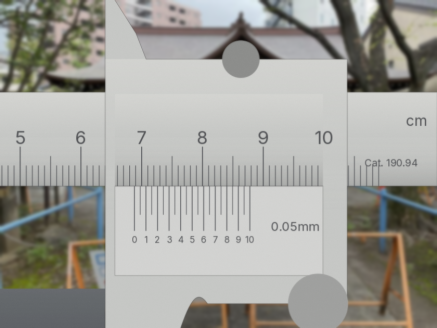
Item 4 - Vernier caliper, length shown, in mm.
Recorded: 68.8 mm
